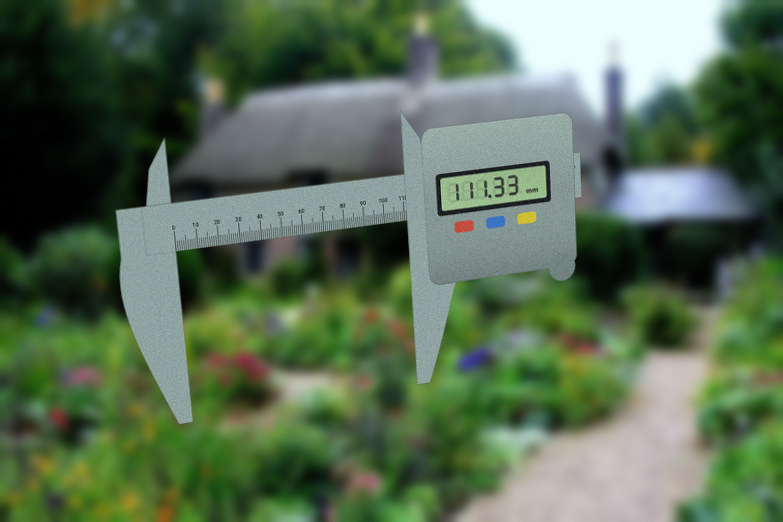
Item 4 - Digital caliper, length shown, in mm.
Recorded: 111.33 mm
